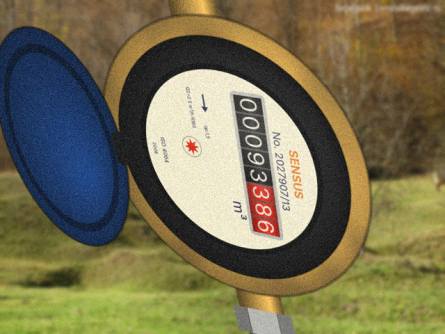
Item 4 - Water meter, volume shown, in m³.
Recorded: 93.386 m³
